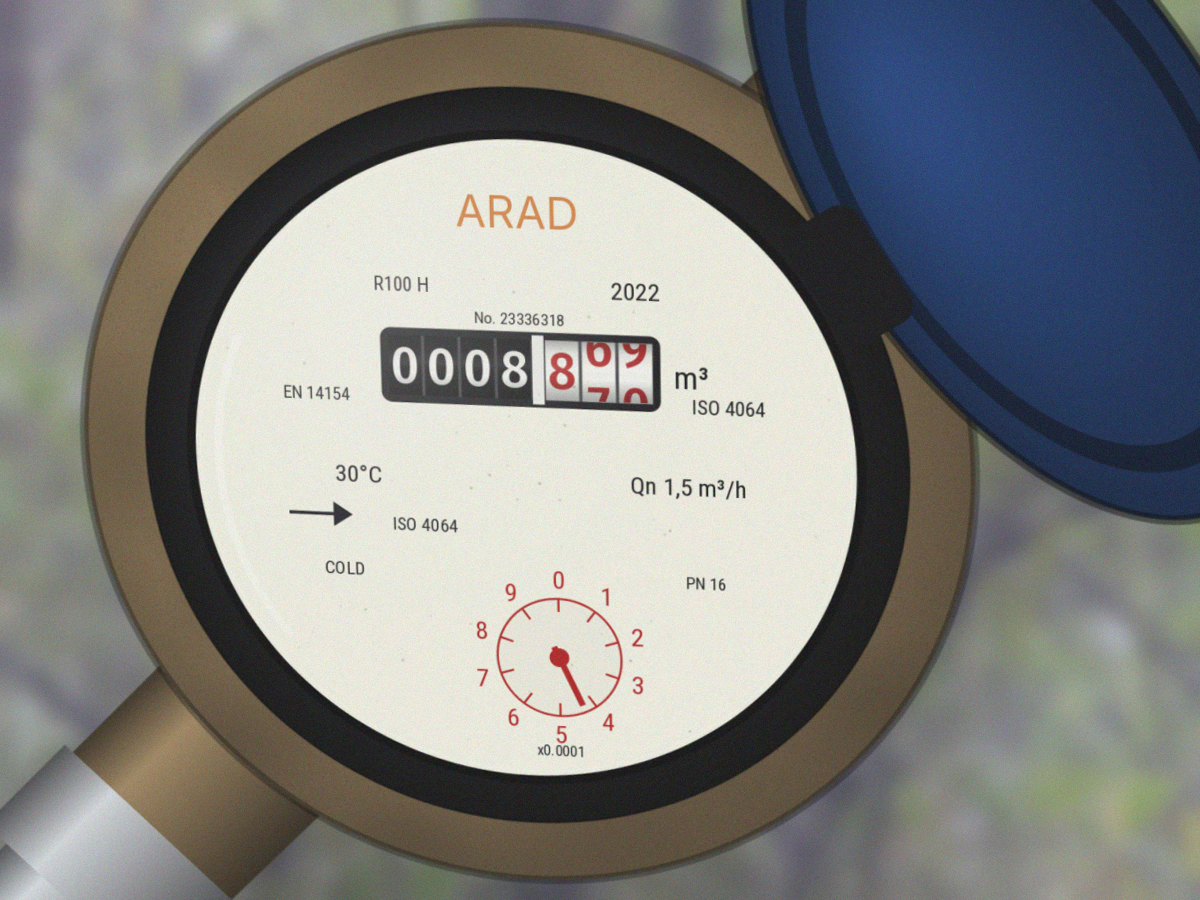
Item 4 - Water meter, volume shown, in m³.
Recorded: 8.8694 m³
